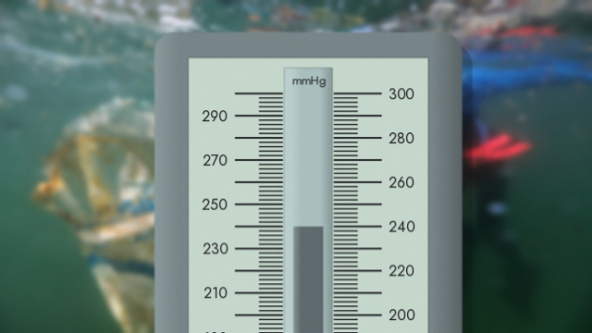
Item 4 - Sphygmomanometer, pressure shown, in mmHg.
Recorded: 240 mmHg
